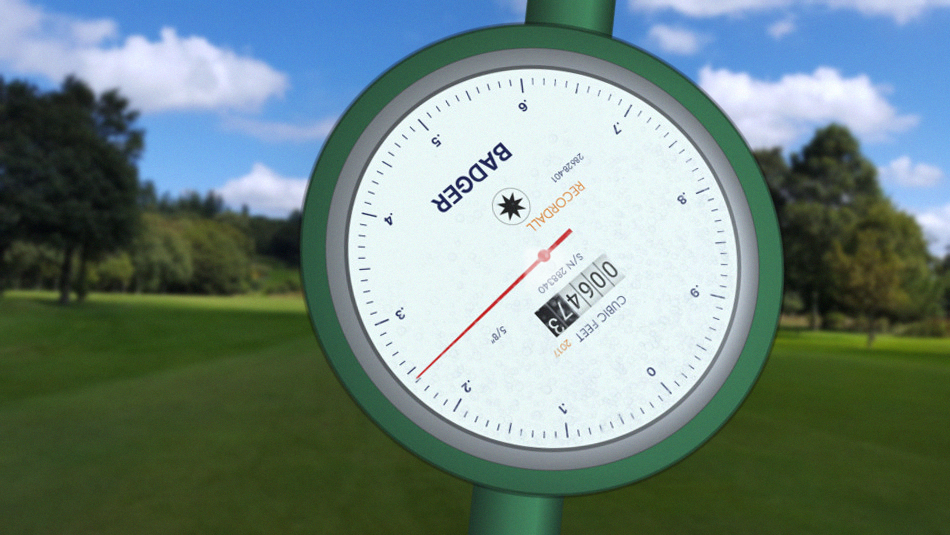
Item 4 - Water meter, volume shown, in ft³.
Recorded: 6473.24 ft³
